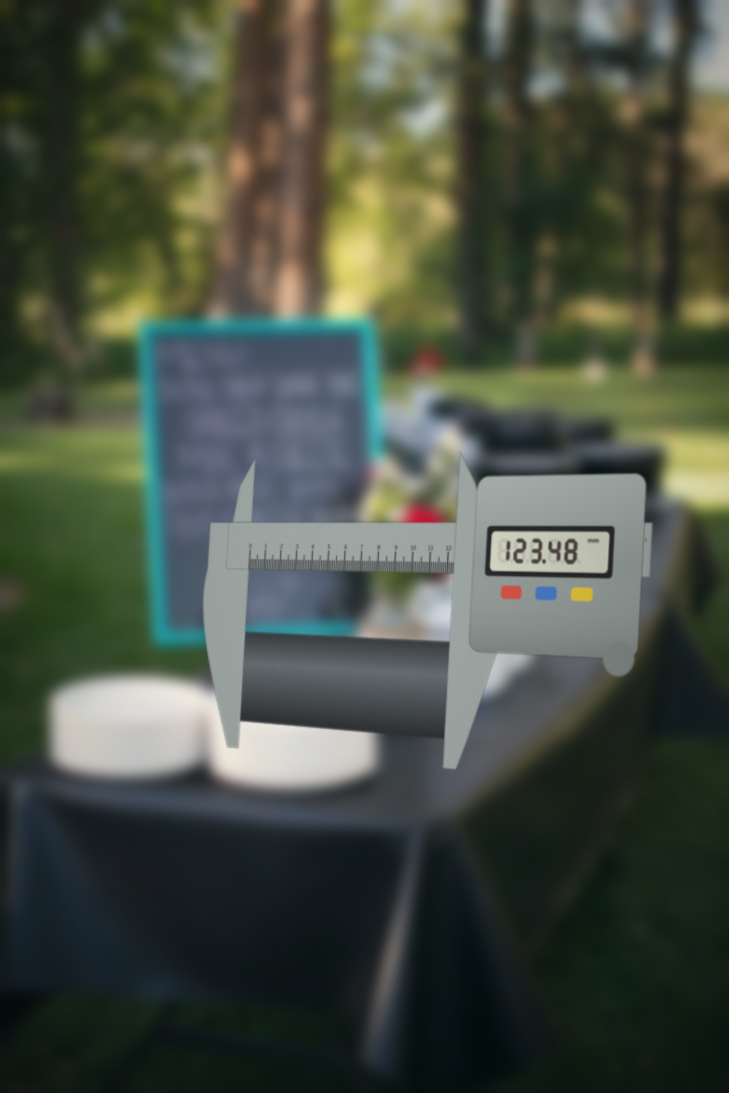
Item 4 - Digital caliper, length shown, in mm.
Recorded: 123.48 mm
